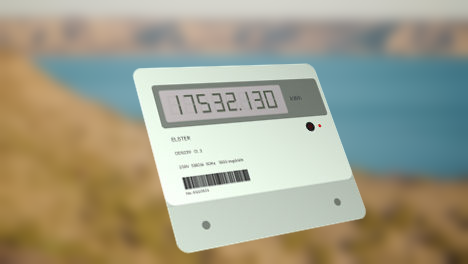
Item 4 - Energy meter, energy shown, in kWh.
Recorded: 17532.130 kWh
